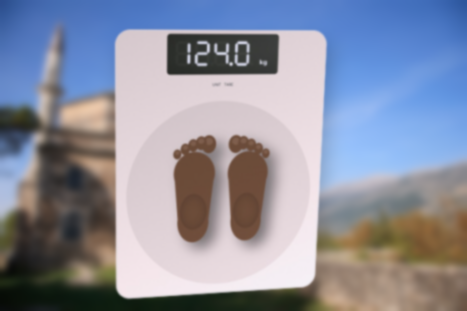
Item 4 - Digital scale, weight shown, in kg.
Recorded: 124.0 kg
